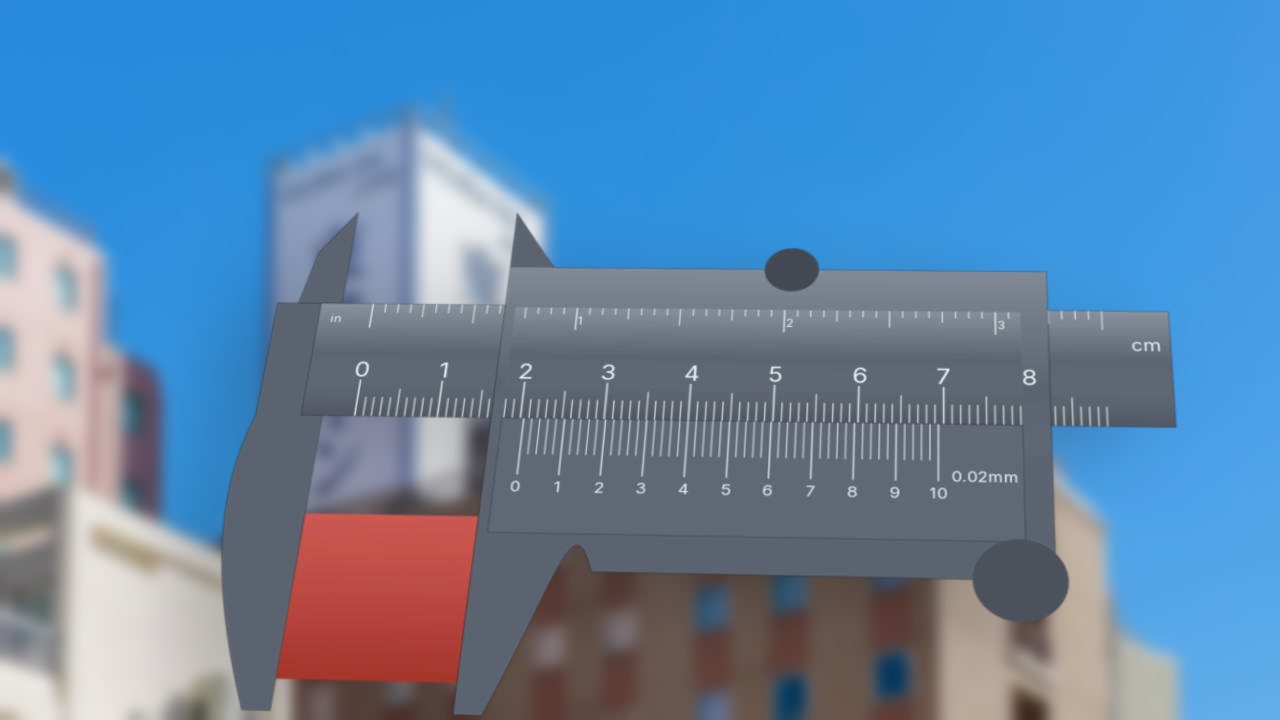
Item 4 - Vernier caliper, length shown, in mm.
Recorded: 20.4 mm
